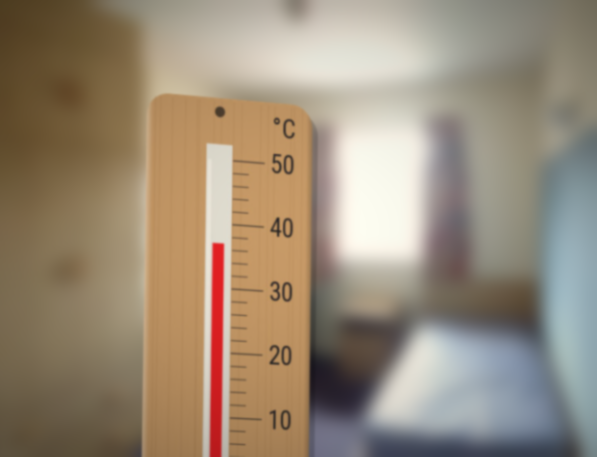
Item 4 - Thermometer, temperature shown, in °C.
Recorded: 37 °C
